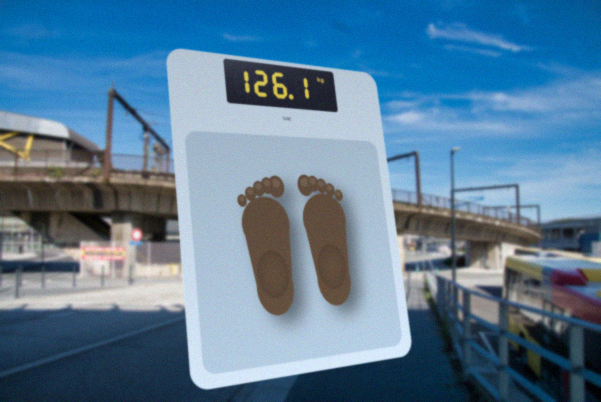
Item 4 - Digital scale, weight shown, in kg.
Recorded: 126.1 kg
